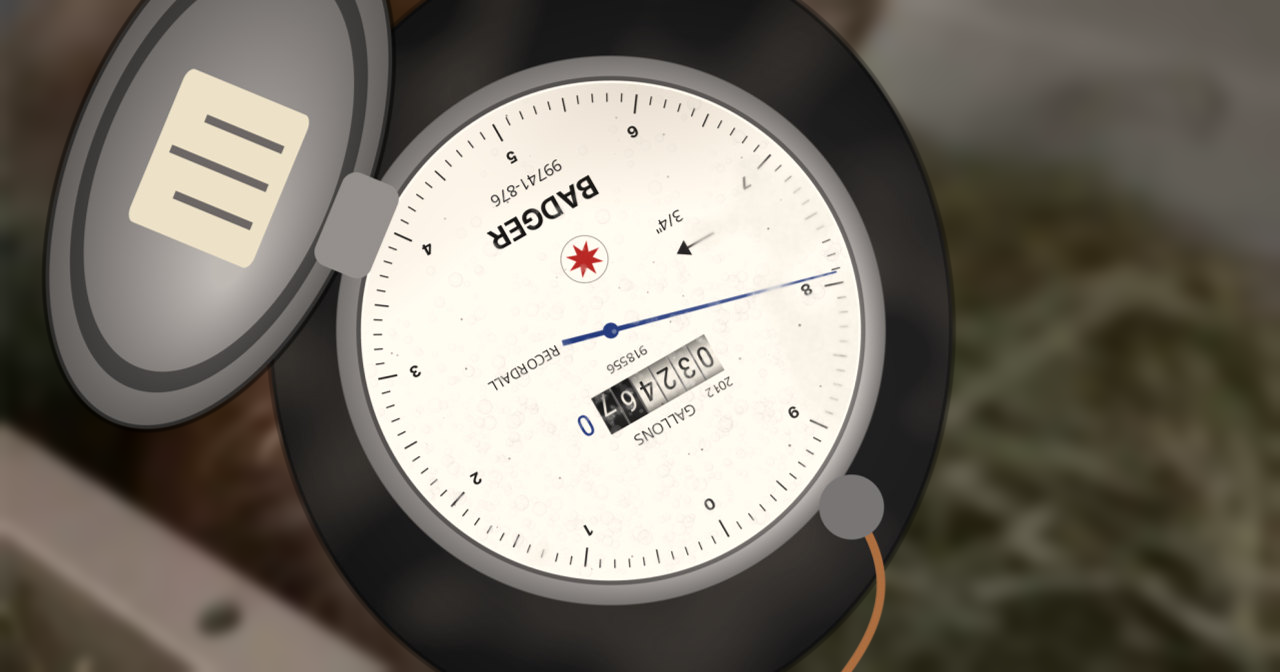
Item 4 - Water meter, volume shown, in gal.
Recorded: 324667.9 gal
